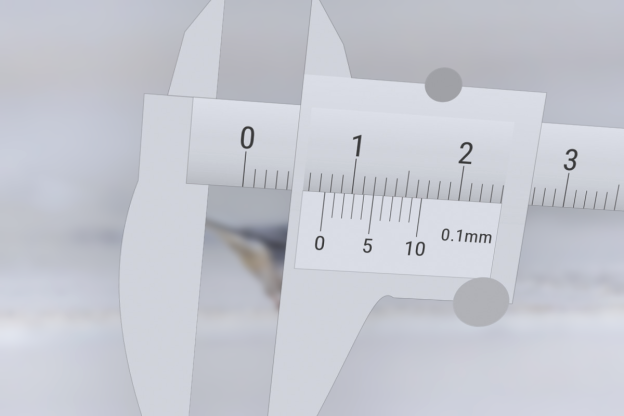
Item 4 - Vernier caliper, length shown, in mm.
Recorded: 7.5 mm
